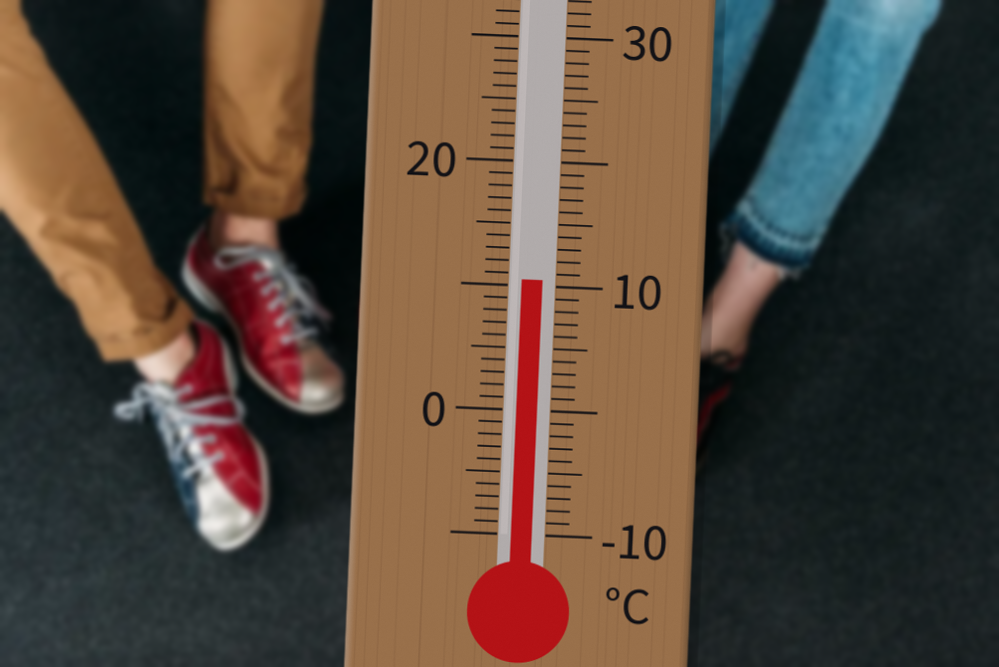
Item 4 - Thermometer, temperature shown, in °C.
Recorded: 10.5 °C
